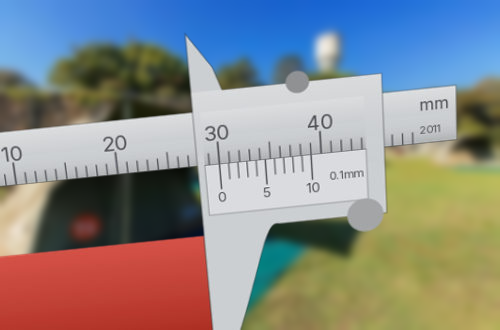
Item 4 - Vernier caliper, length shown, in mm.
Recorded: 30.0 mm
